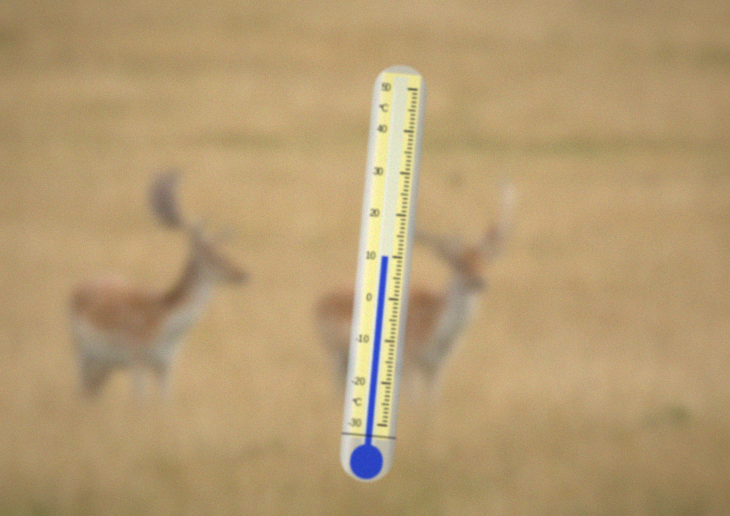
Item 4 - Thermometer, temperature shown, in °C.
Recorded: 10 °C
